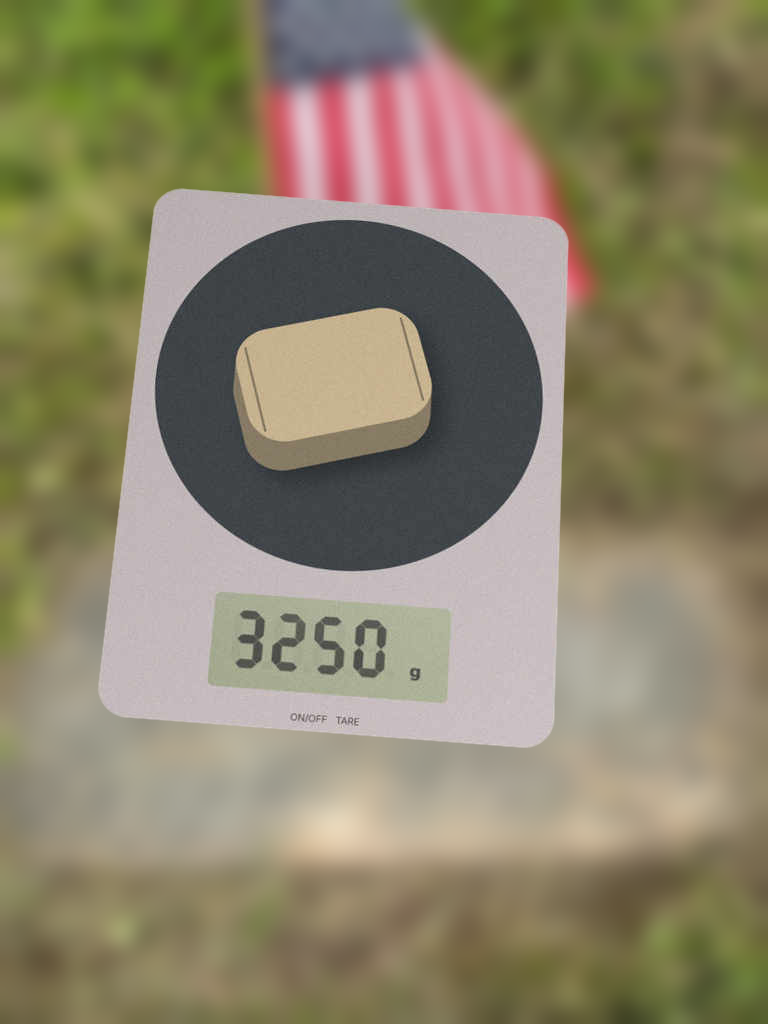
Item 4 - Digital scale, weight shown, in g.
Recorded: 3250 g
